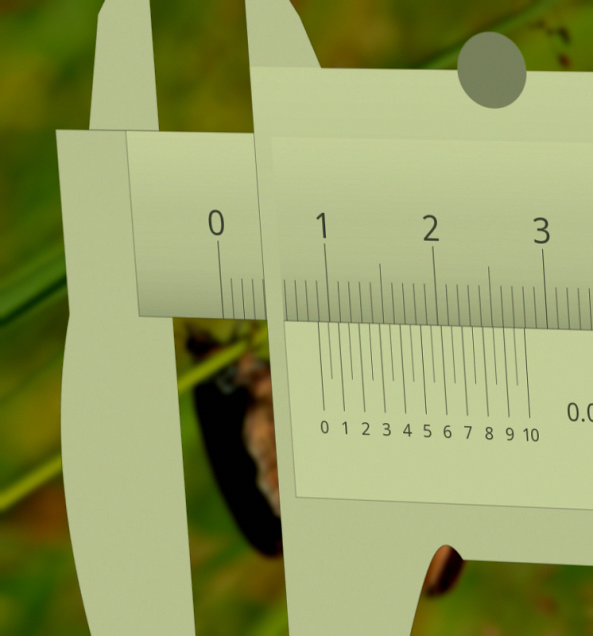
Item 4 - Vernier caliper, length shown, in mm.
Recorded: 8.9 mm
